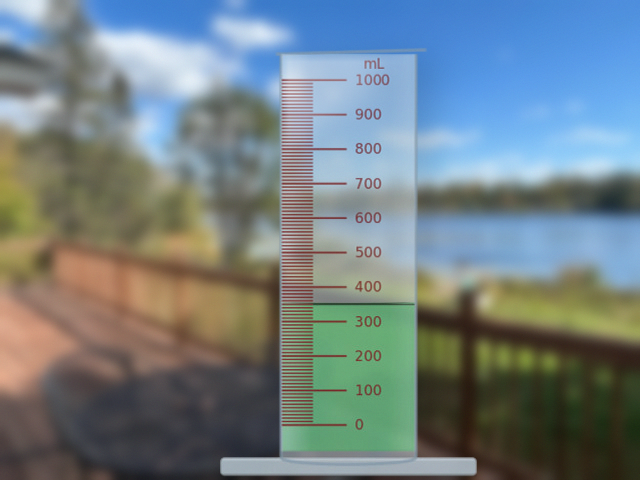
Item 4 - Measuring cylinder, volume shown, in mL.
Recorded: 350 mL
